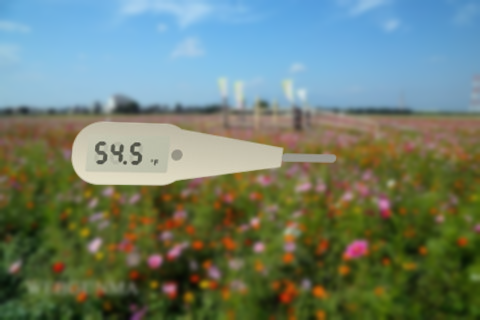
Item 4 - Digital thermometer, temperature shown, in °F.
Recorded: 54.5 °F
